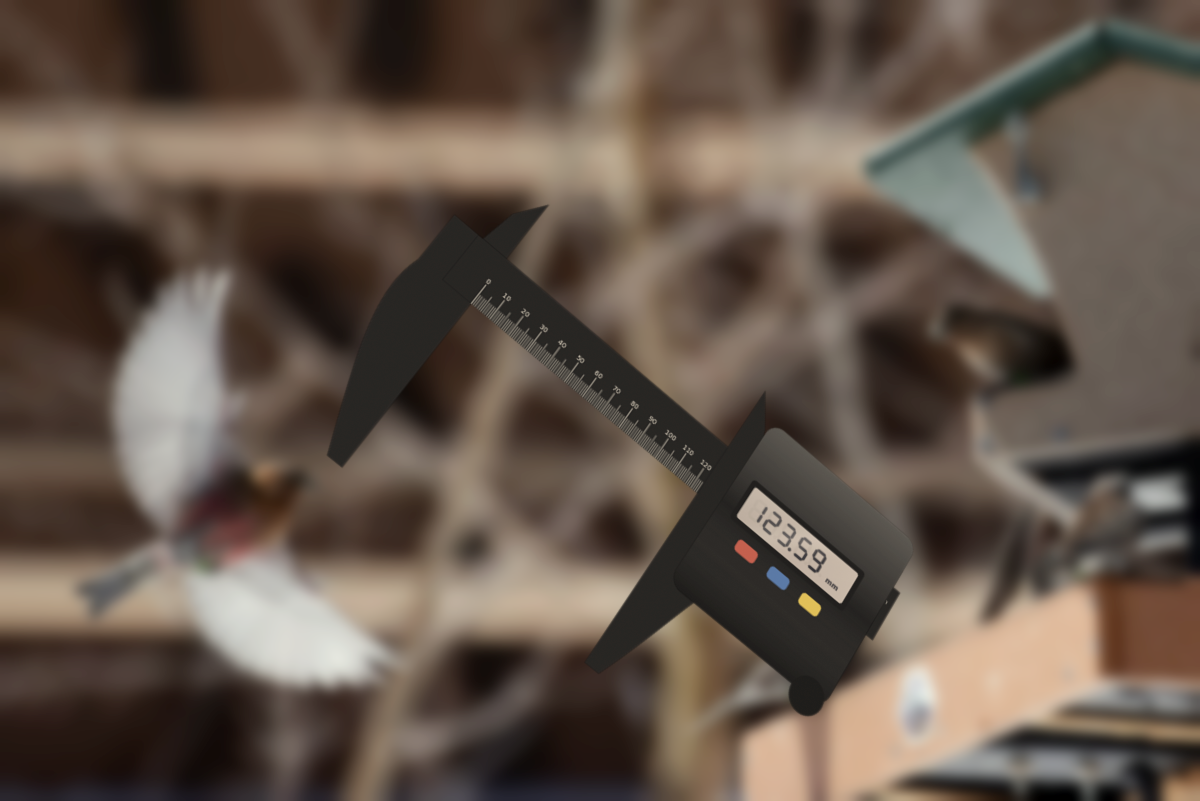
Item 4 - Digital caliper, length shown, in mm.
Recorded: 123.59 mm
